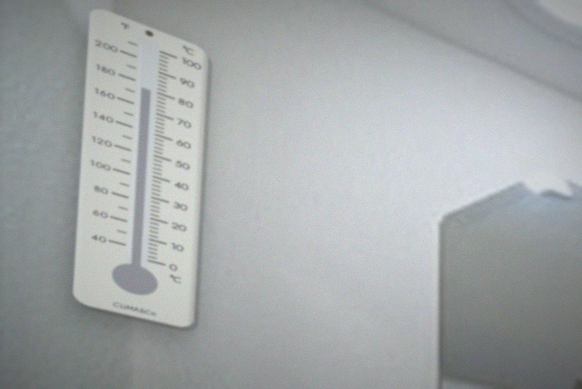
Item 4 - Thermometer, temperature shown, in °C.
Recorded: 80 °C
